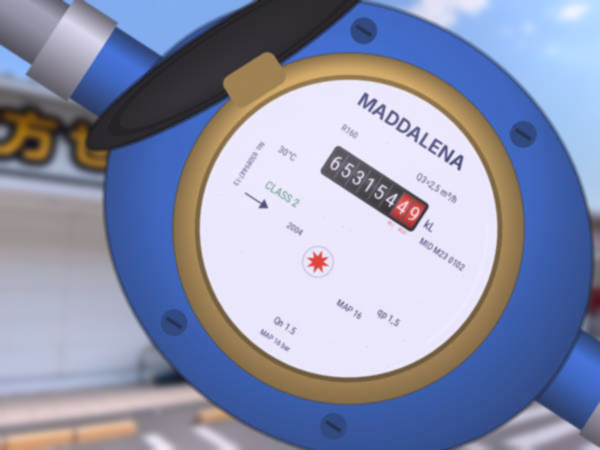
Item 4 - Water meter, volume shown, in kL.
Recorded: 653154.49 kL
